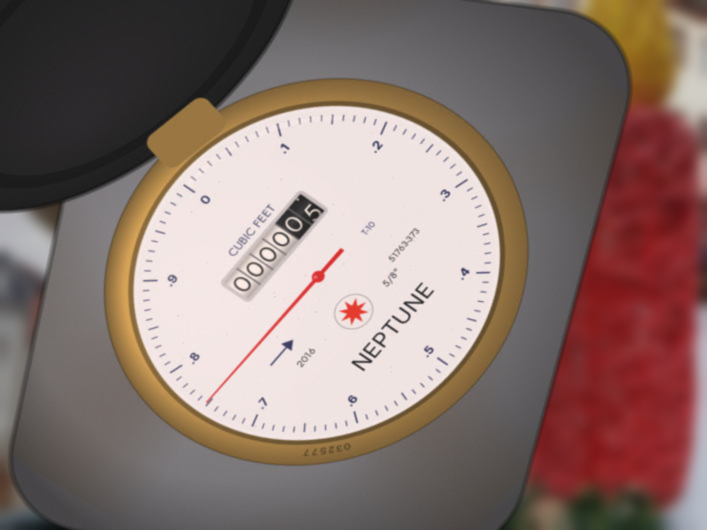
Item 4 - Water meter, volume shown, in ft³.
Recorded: 4.75 ft³
